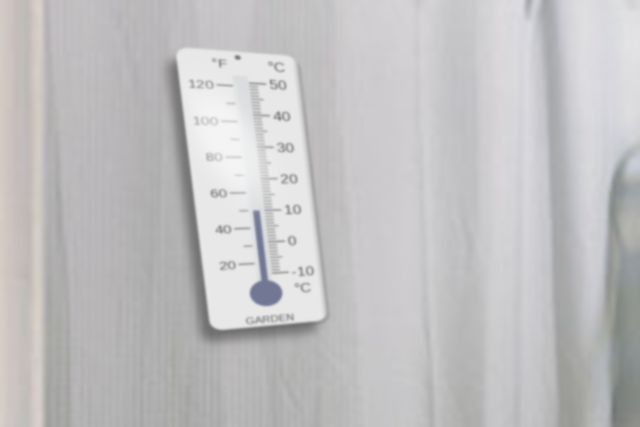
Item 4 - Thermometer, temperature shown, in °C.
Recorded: 10 °C
